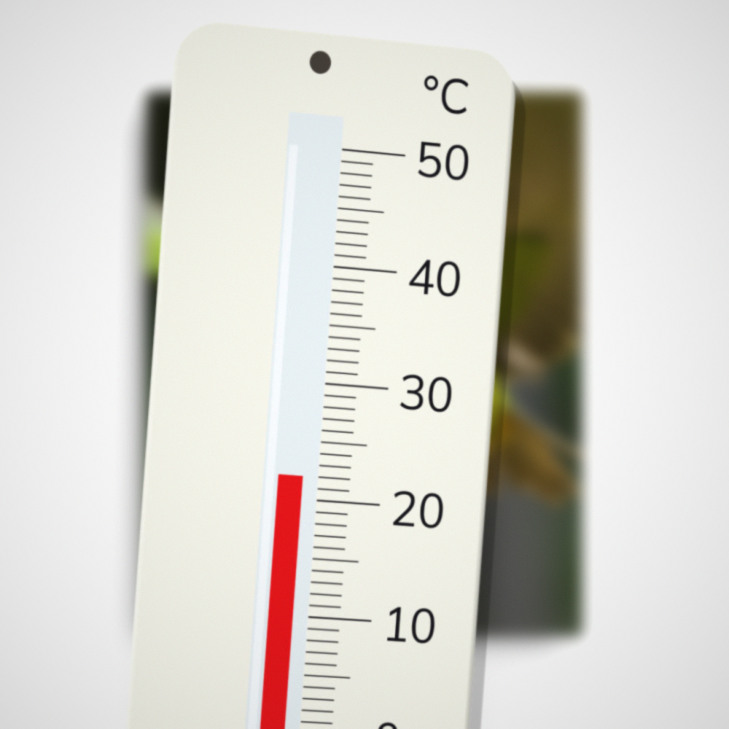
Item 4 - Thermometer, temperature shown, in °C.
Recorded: 22 °C
